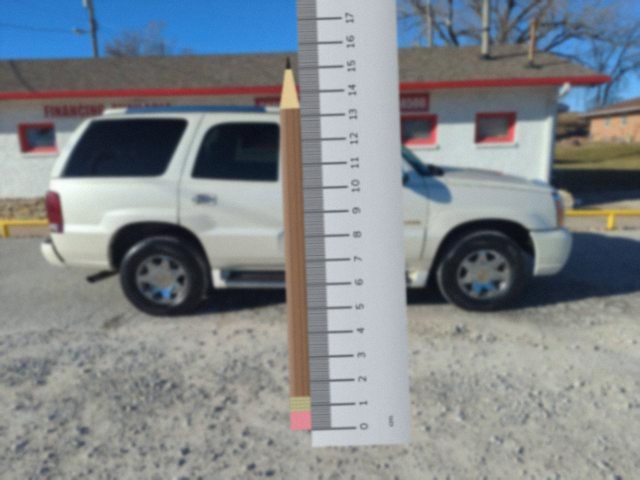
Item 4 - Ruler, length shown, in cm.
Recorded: 15.5 cm
